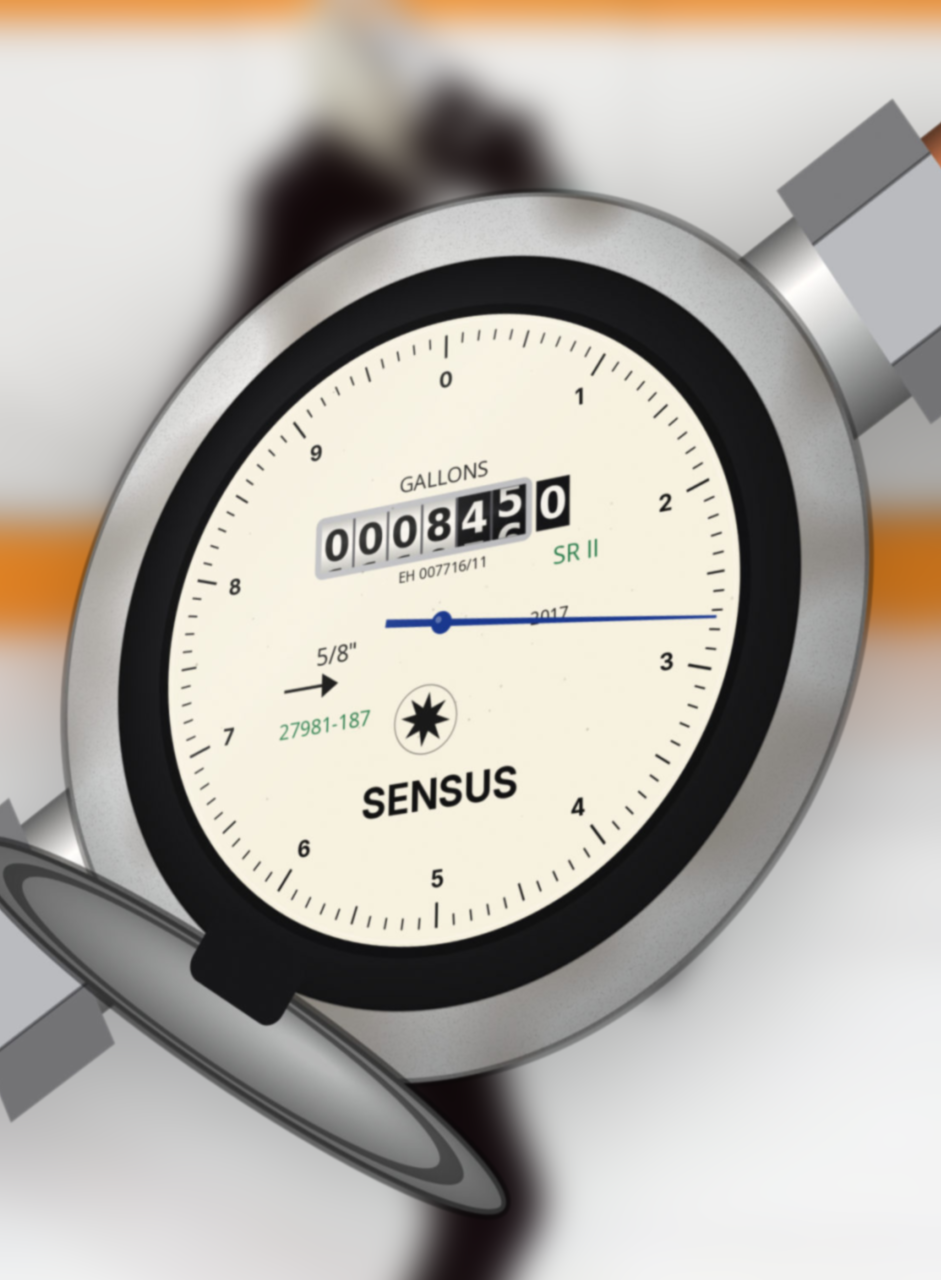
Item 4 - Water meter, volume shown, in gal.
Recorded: 8452.7 gal
